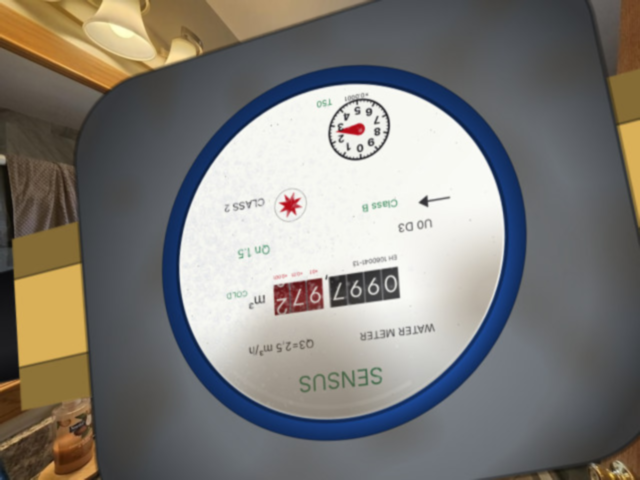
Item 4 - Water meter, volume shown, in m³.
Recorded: 997.9722 m³
